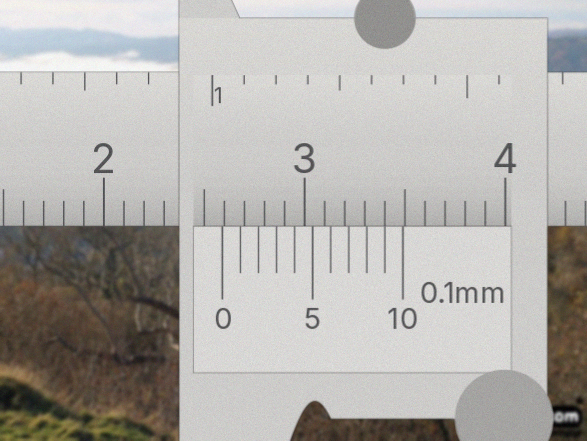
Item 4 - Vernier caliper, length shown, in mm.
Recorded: 25.9 mm
